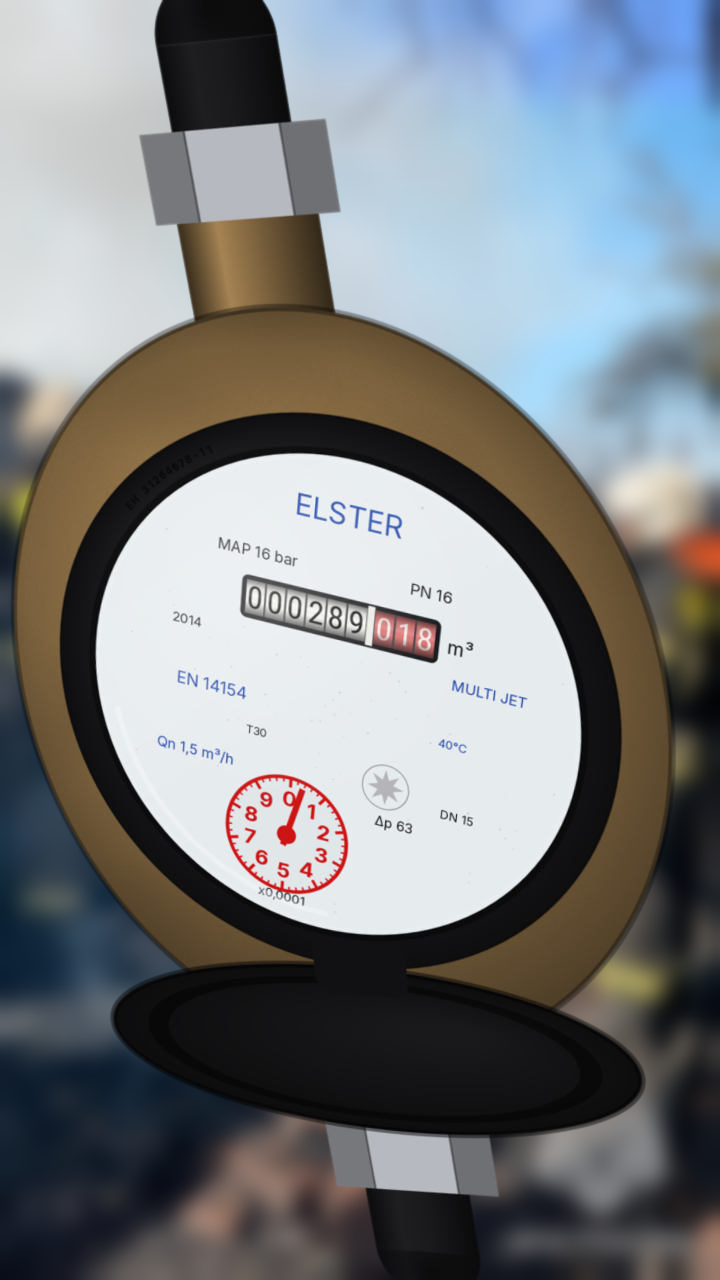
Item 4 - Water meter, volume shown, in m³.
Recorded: 289.0180 m³
